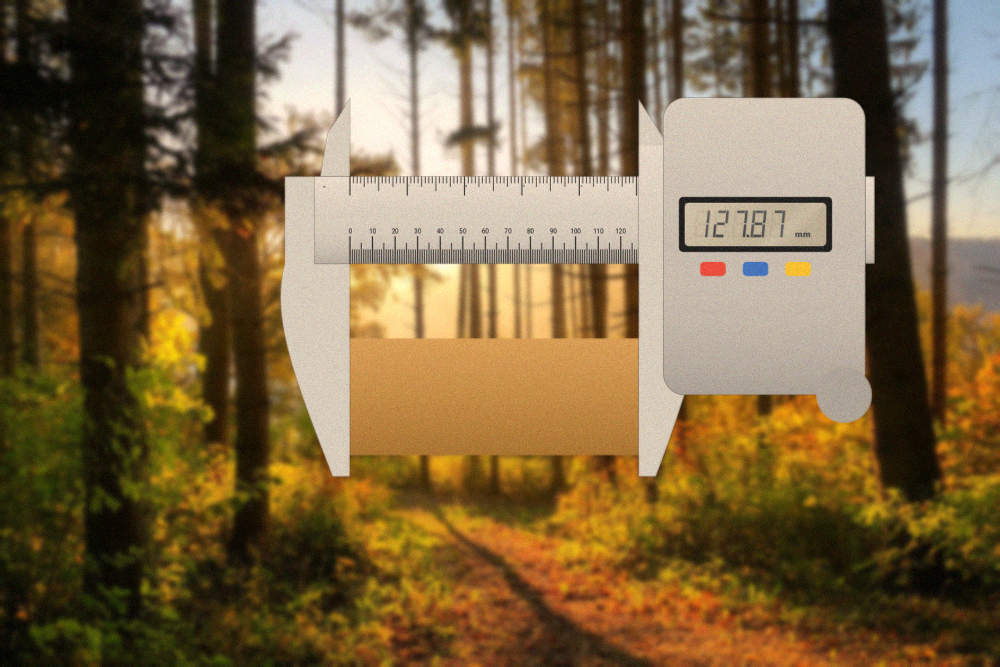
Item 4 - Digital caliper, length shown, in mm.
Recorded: 127.87 mm
